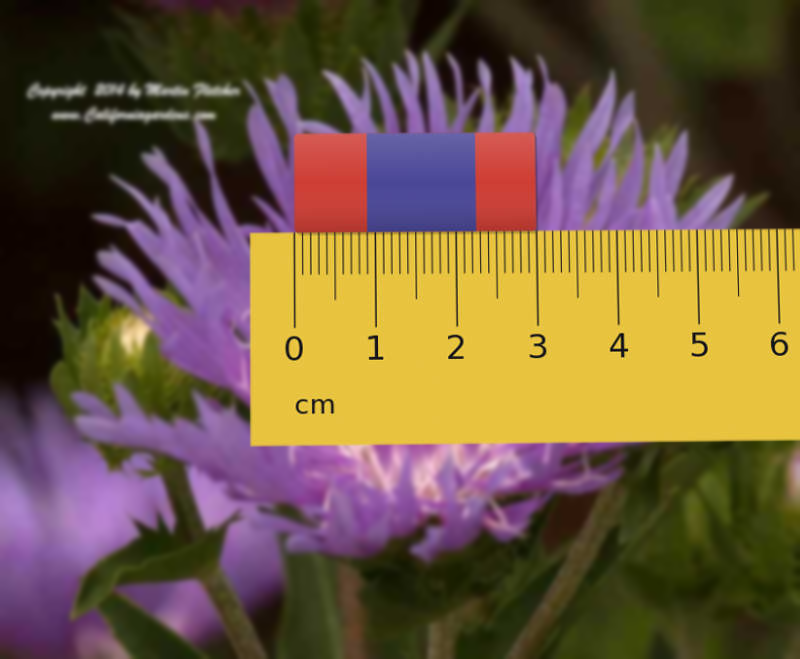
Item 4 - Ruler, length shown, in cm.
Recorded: 3 cm
